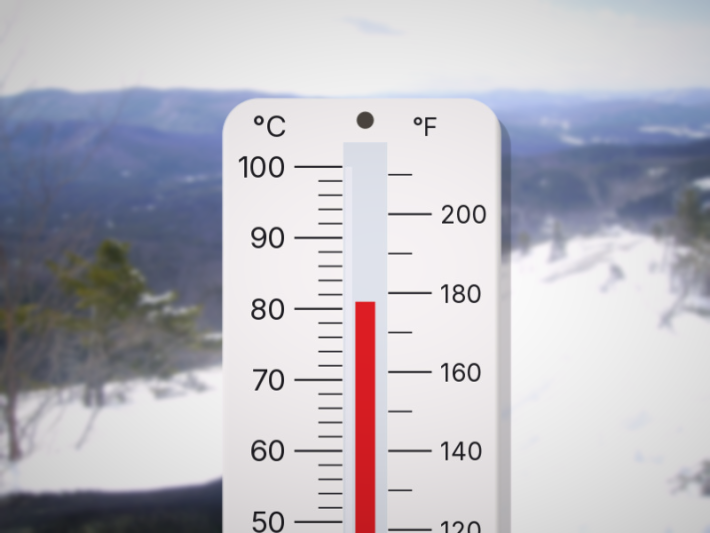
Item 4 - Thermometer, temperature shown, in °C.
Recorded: 81 °C
